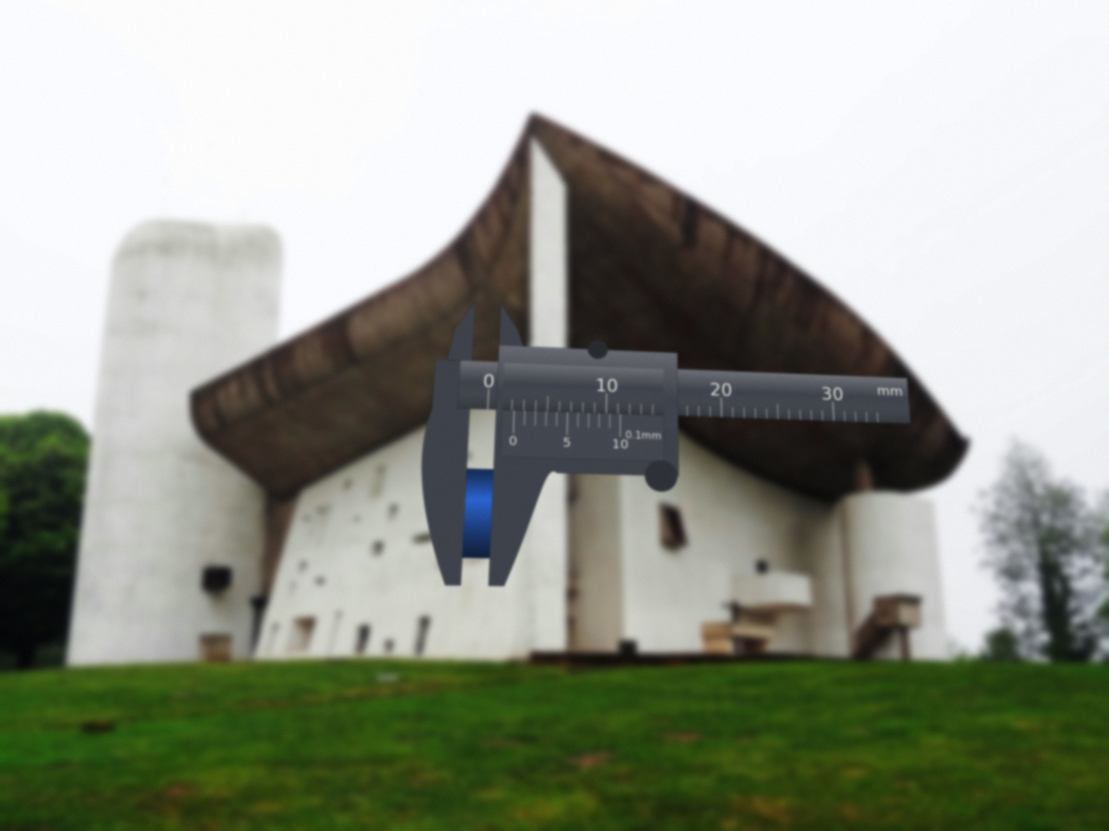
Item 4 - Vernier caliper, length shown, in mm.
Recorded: 2.2 mm
